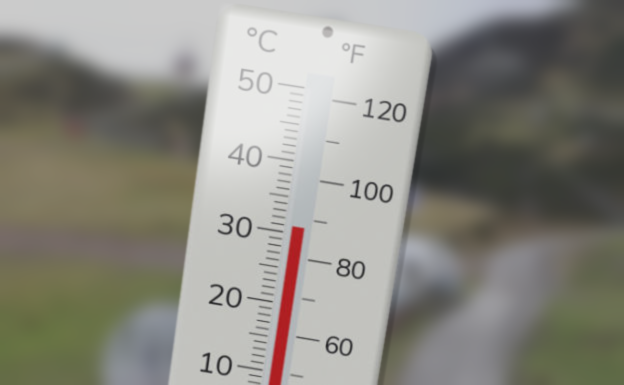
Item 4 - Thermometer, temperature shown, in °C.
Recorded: 31 °C
